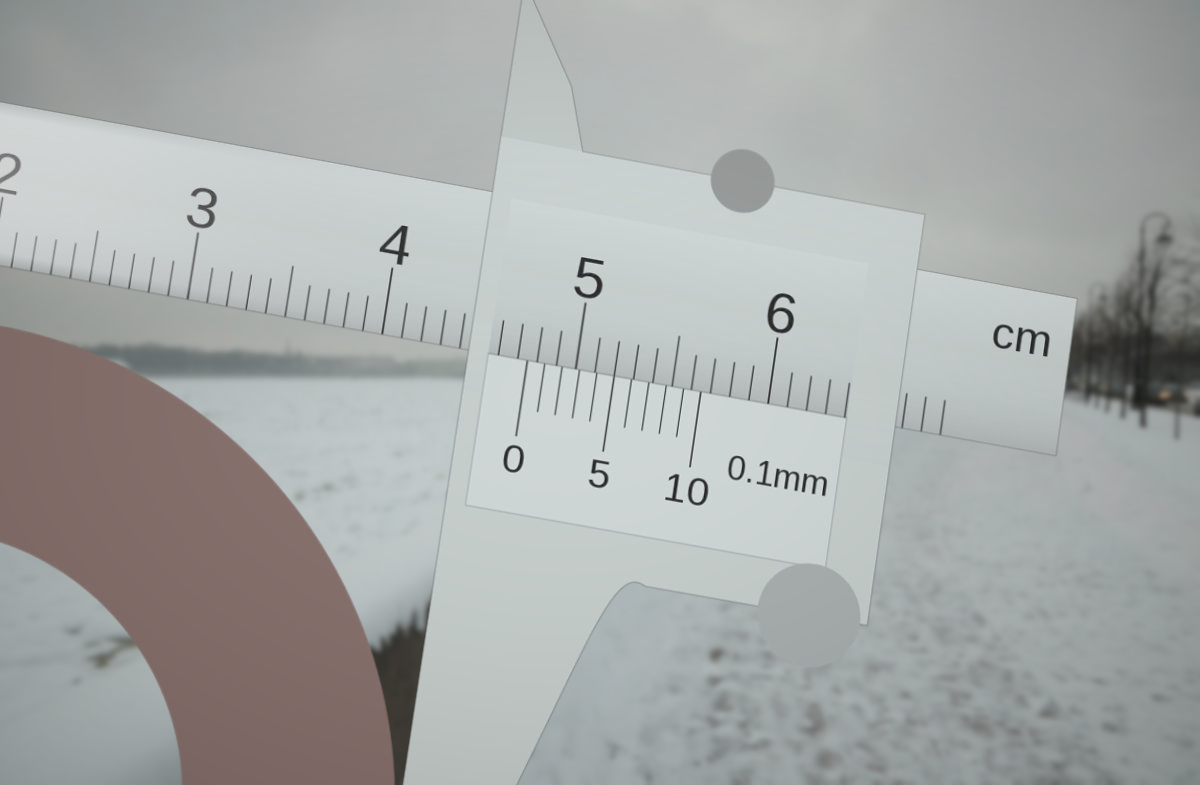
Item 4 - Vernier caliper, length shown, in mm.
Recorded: 47.5 mm
